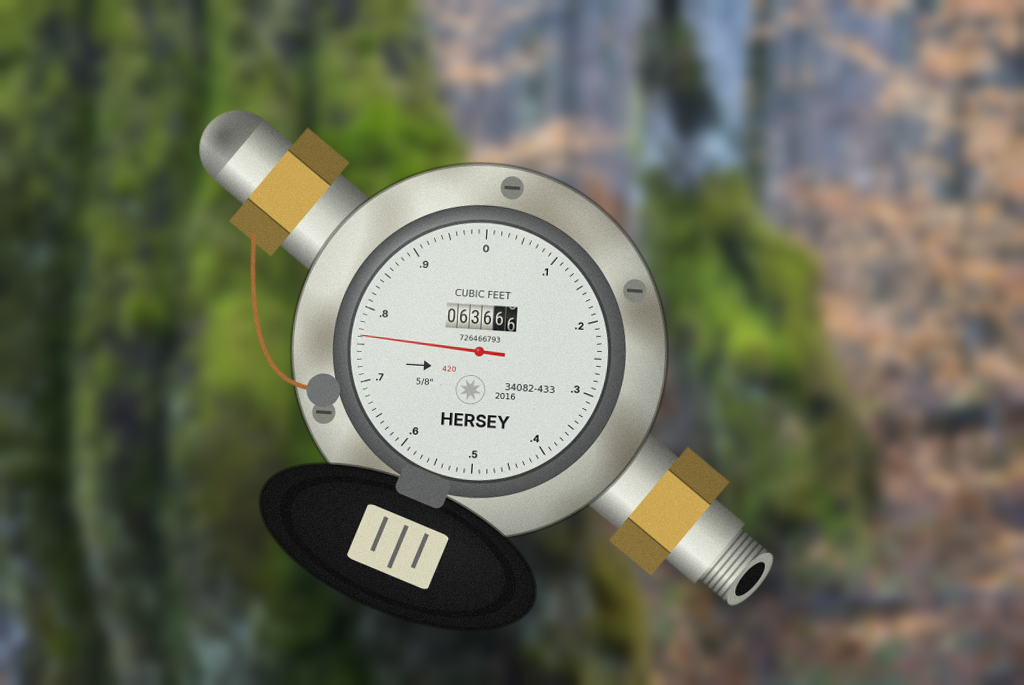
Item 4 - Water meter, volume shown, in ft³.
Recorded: 63665.76 ft³
